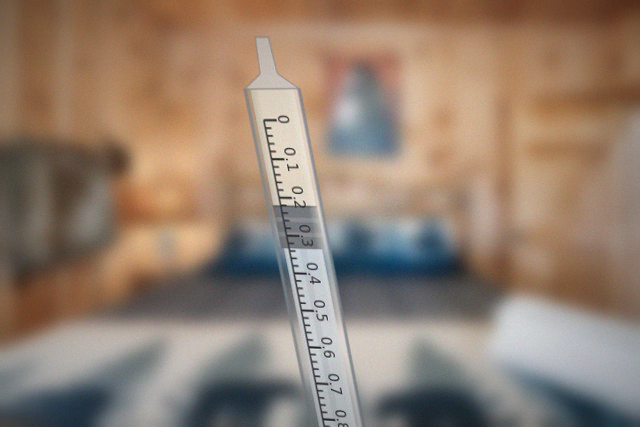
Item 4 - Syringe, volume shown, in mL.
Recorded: 0.22 mL
